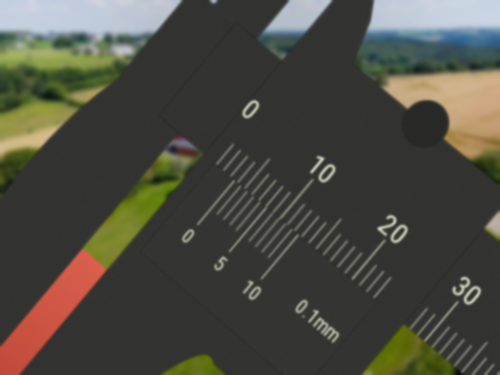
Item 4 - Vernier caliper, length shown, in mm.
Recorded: 3.6 mm
